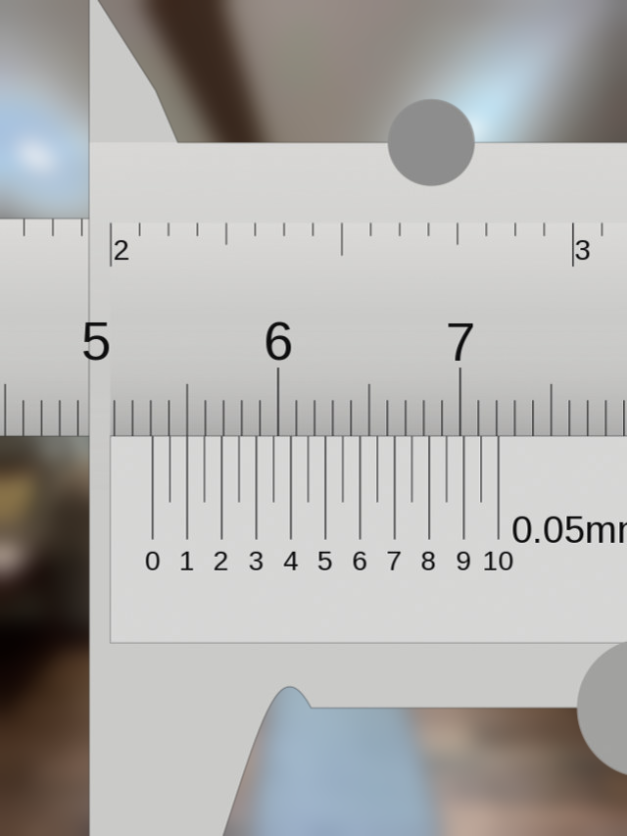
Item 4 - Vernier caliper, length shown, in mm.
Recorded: 53.1 mm
